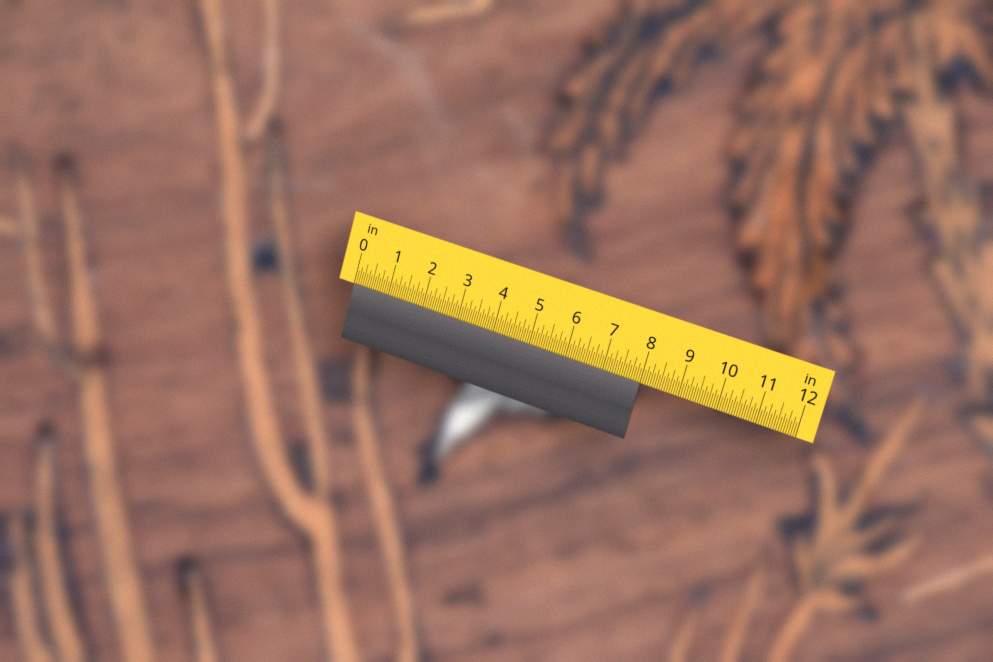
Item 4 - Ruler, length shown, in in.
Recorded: 8 in
